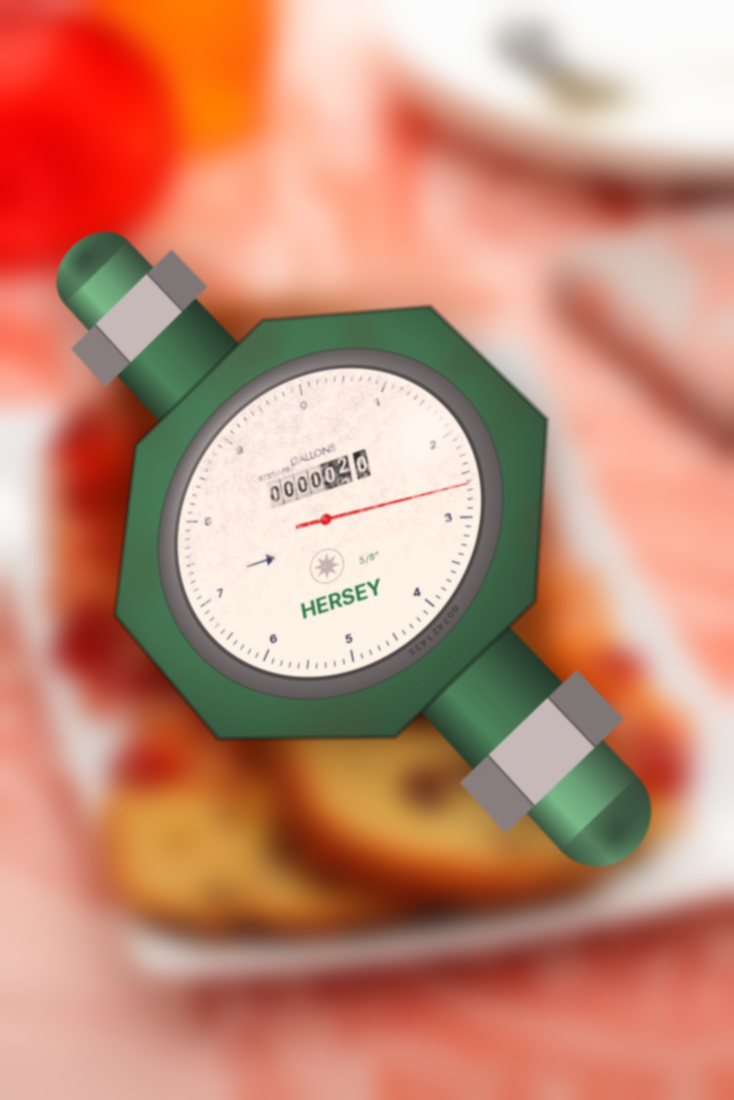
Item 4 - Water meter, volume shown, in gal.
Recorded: 22.6 gal
